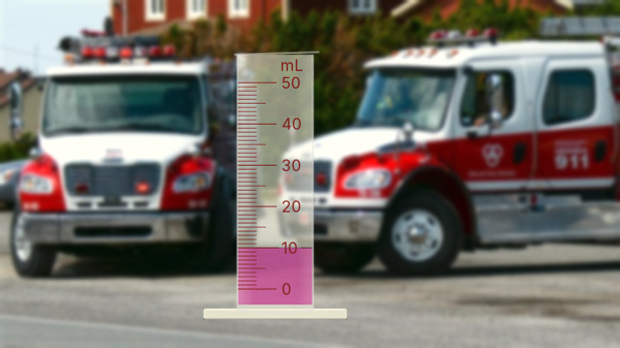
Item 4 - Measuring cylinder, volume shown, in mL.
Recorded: 10 mL
